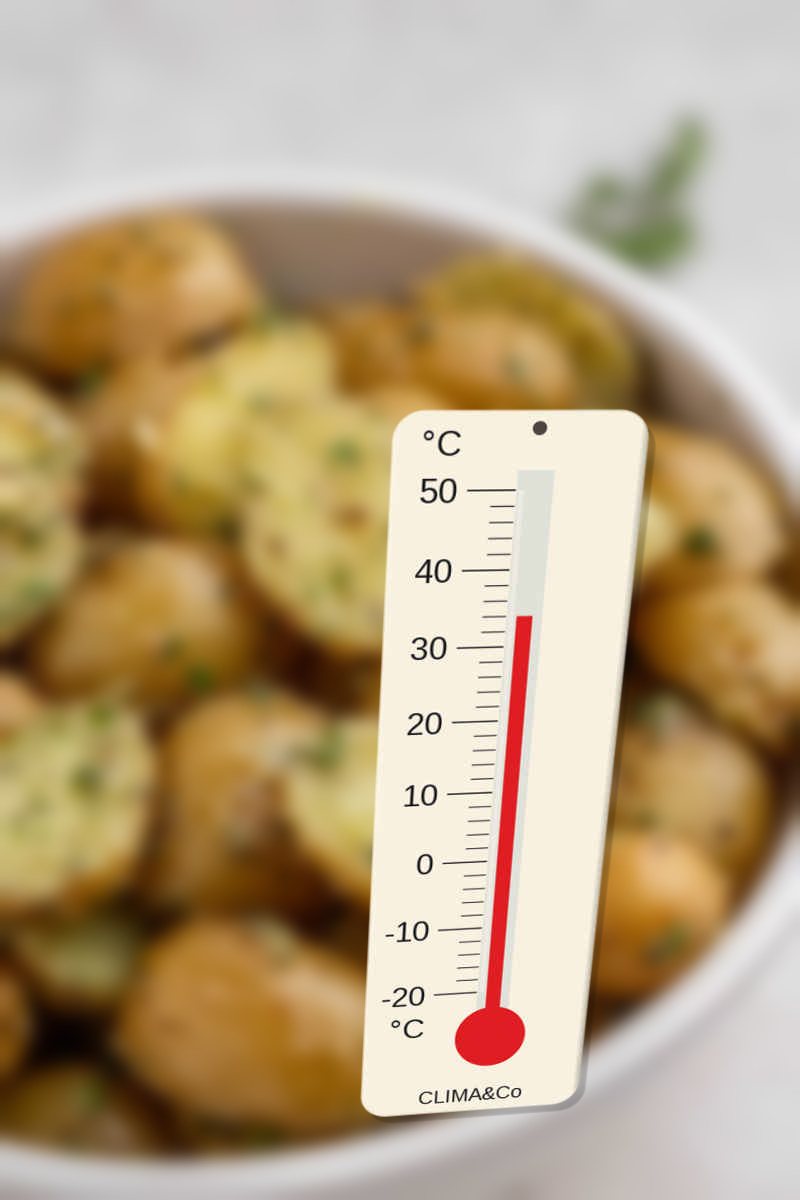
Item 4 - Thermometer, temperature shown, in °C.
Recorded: 34 °C
